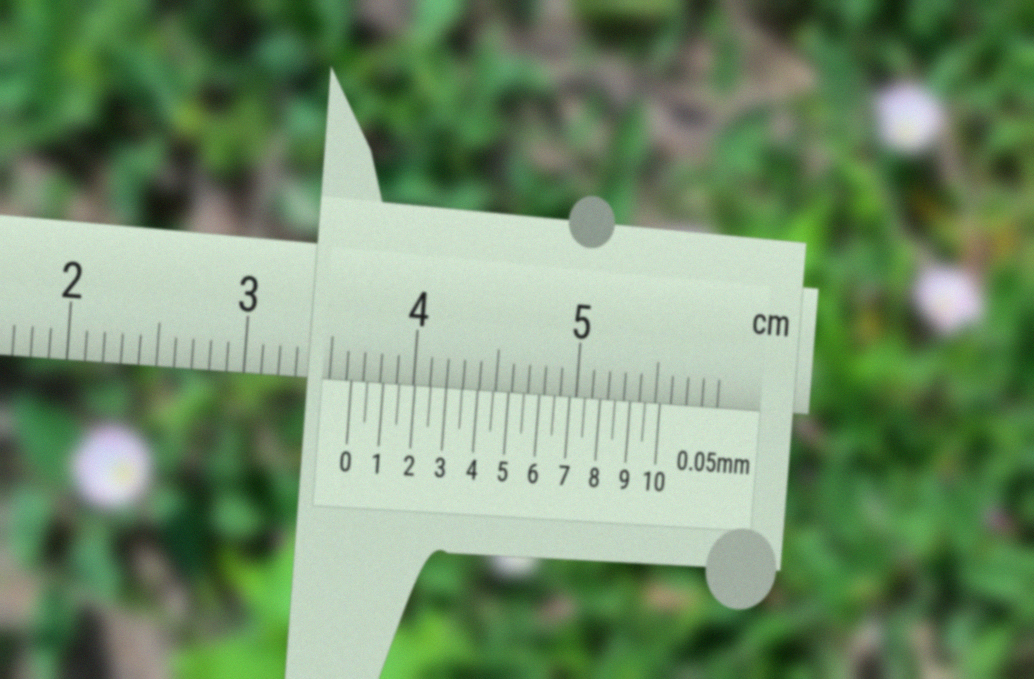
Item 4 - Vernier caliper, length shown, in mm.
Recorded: 36.3 mm
